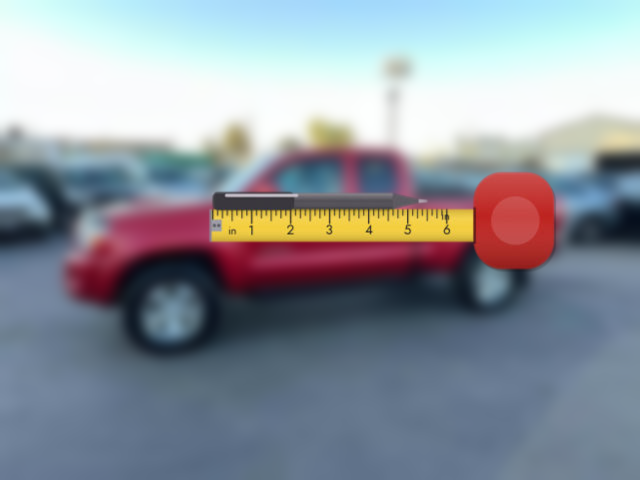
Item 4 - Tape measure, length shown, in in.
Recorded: 5.5 in
